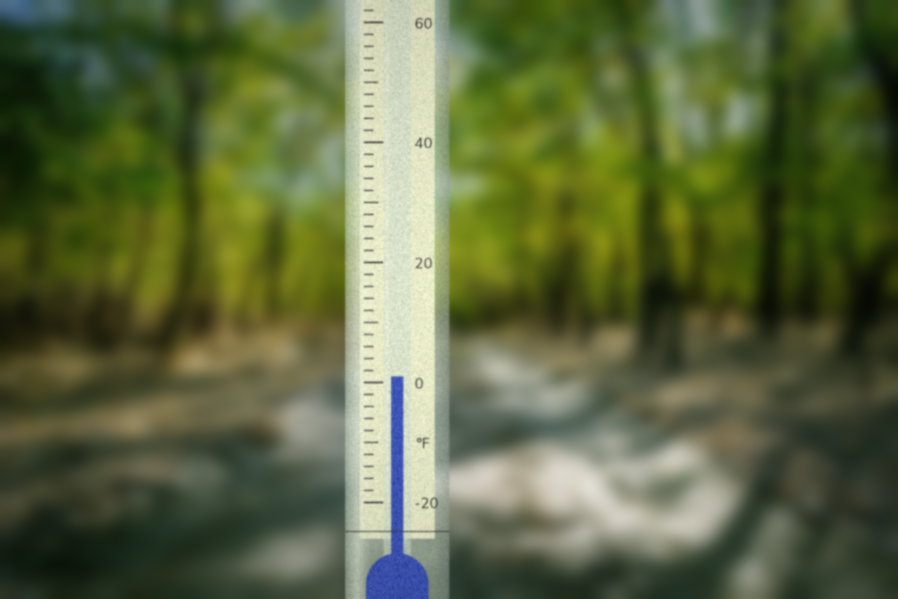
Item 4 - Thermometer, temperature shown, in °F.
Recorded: 1 °F
